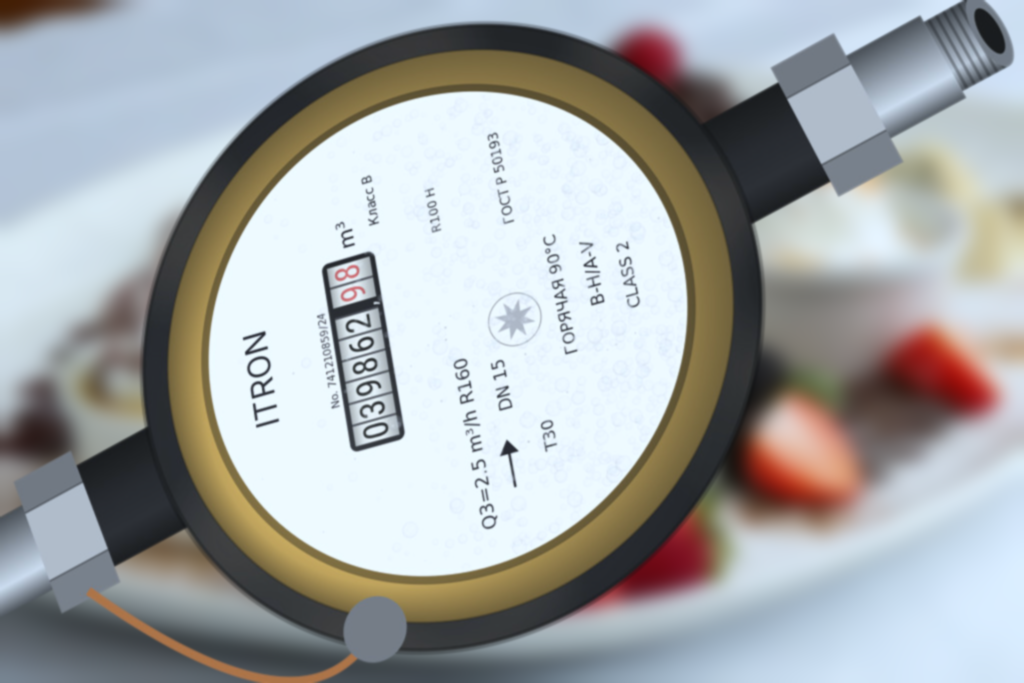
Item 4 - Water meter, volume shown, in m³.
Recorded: 39862.98 m³
